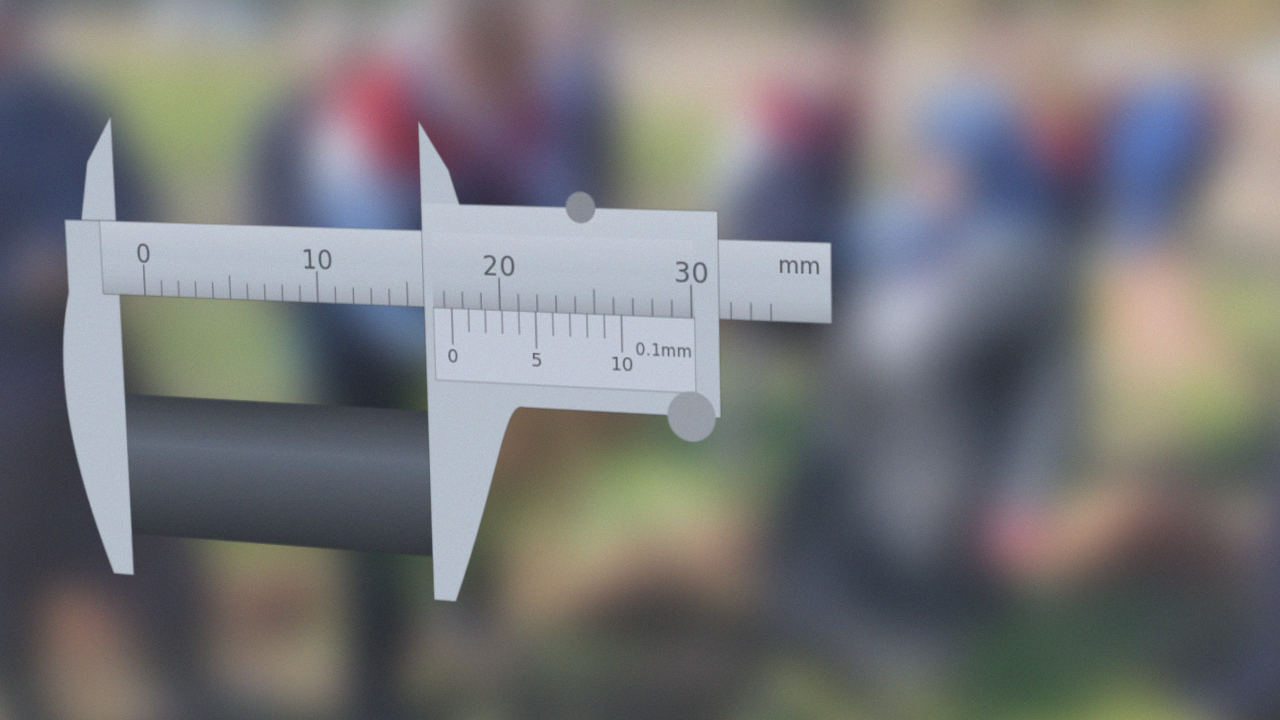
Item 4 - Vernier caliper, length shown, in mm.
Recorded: 17.4 mm
